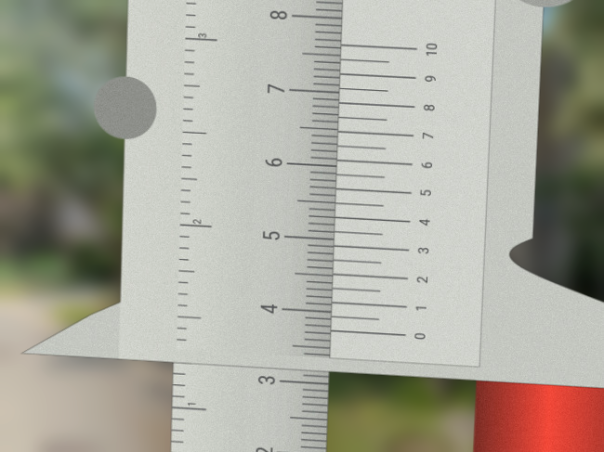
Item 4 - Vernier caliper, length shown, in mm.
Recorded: 37.4 mm
